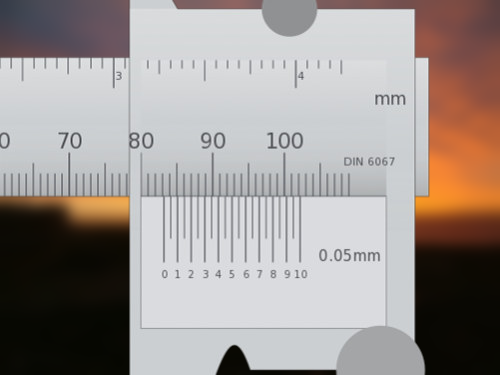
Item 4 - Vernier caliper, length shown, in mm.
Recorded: 83.2 mm
